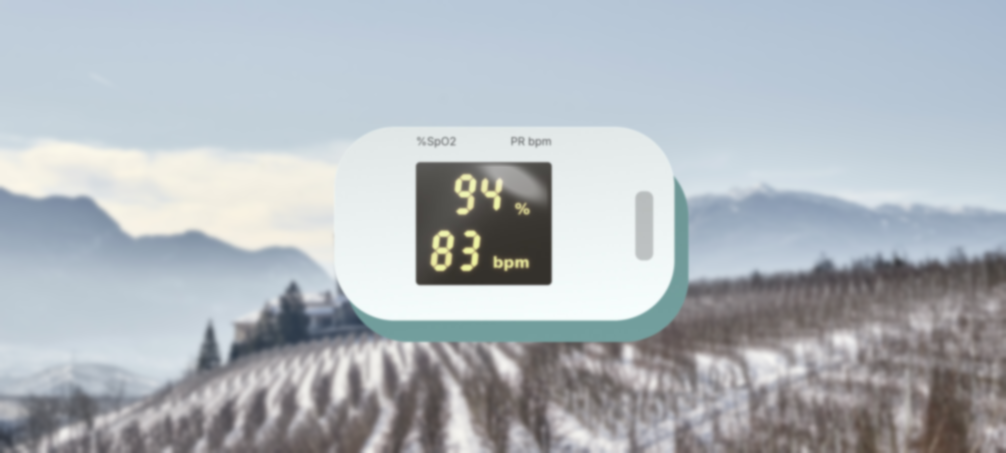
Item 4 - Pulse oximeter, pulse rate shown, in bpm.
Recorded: 83 bpm
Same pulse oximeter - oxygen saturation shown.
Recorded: 94 %
